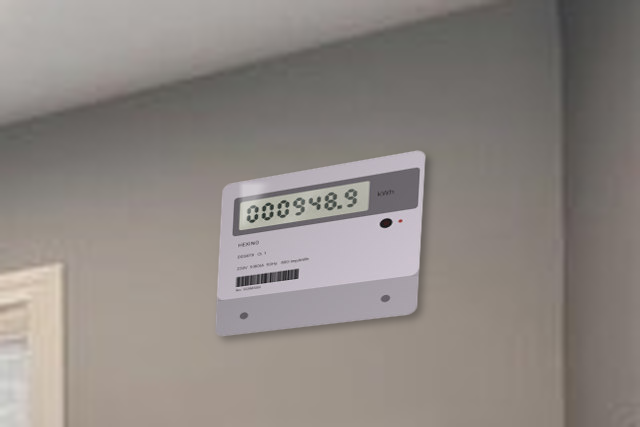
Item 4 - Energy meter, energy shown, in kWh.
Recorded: 948.9 kWh
